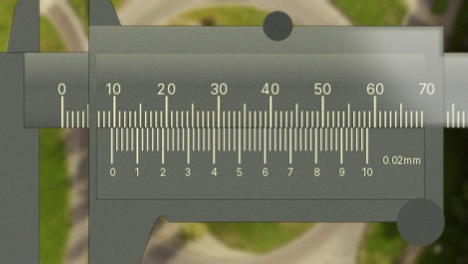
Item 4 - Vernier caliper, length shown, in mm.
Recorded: 9.5 mm
